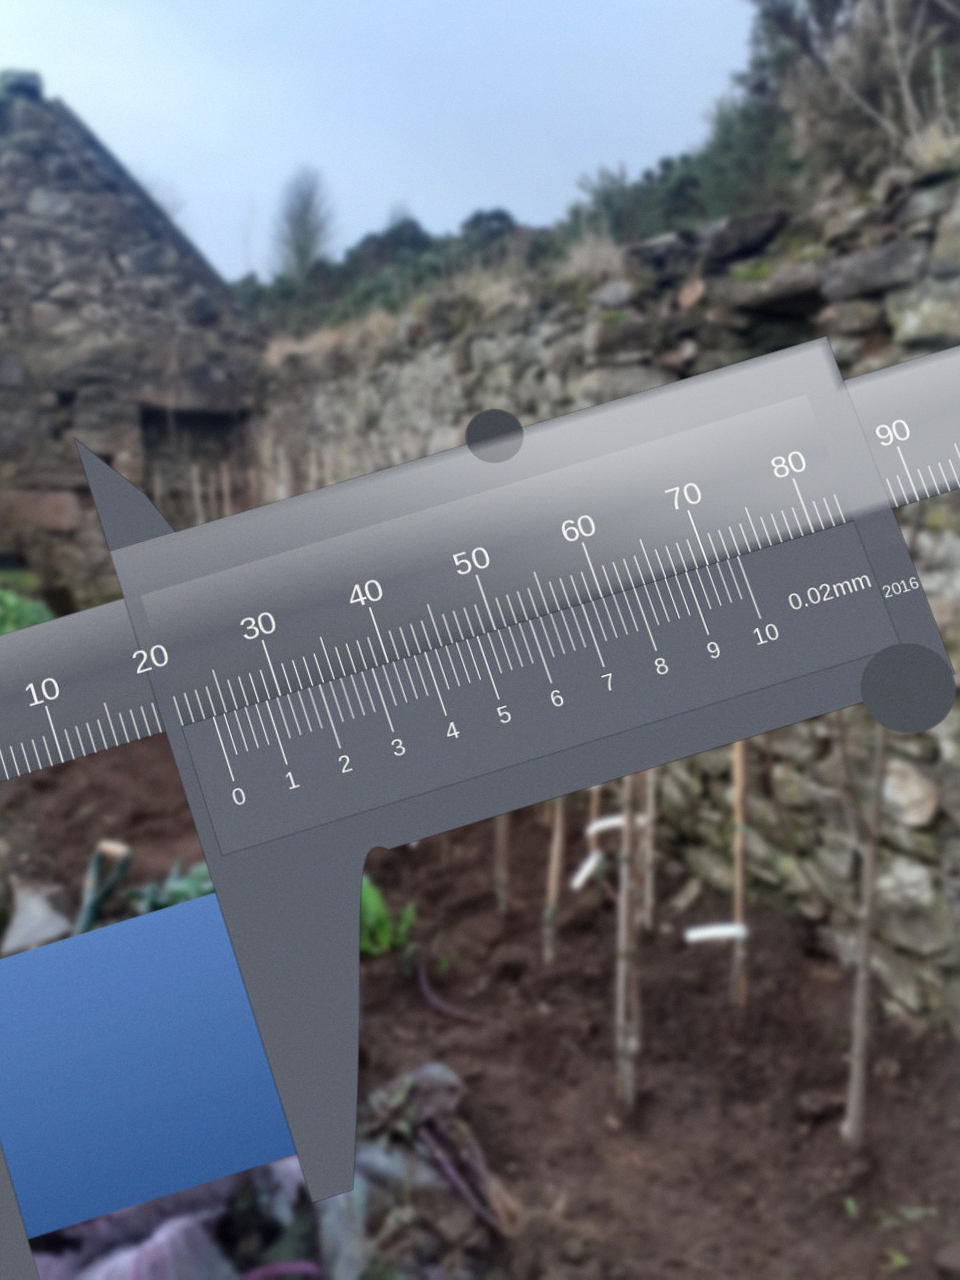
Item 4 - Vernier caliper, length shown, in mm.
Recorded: 23.8 mm
